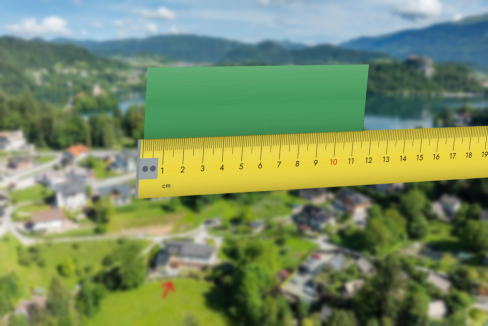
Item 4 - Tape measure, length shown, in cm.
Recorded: 11.5 cm
